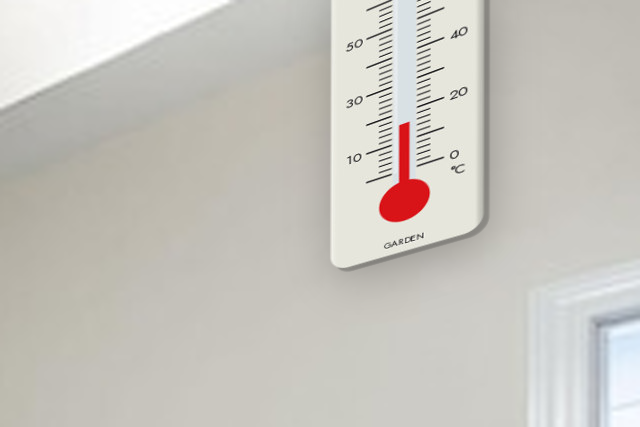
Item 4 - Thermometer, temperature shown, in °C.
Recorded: 16 °C
